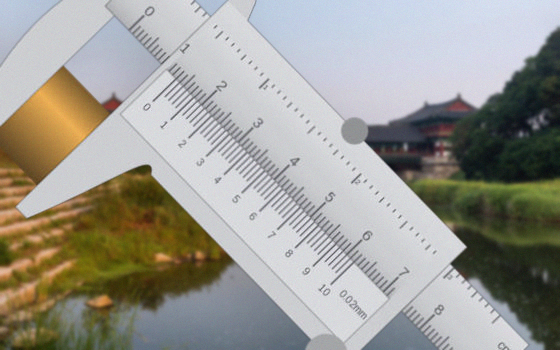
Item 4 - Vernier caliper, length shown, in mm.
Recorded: 13.0 mm
